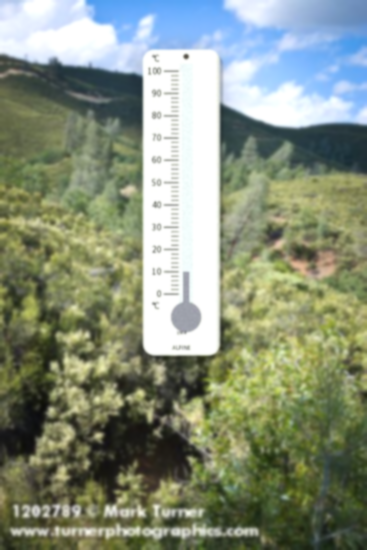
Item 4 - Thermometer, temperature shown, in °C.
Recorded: 10 °C
